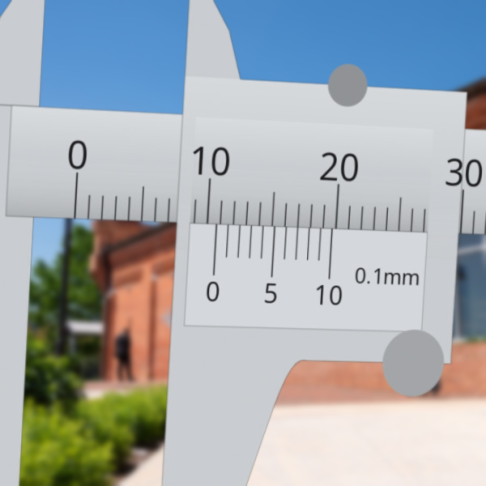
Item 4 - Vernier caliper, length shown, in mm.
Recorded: 10.7 mm
